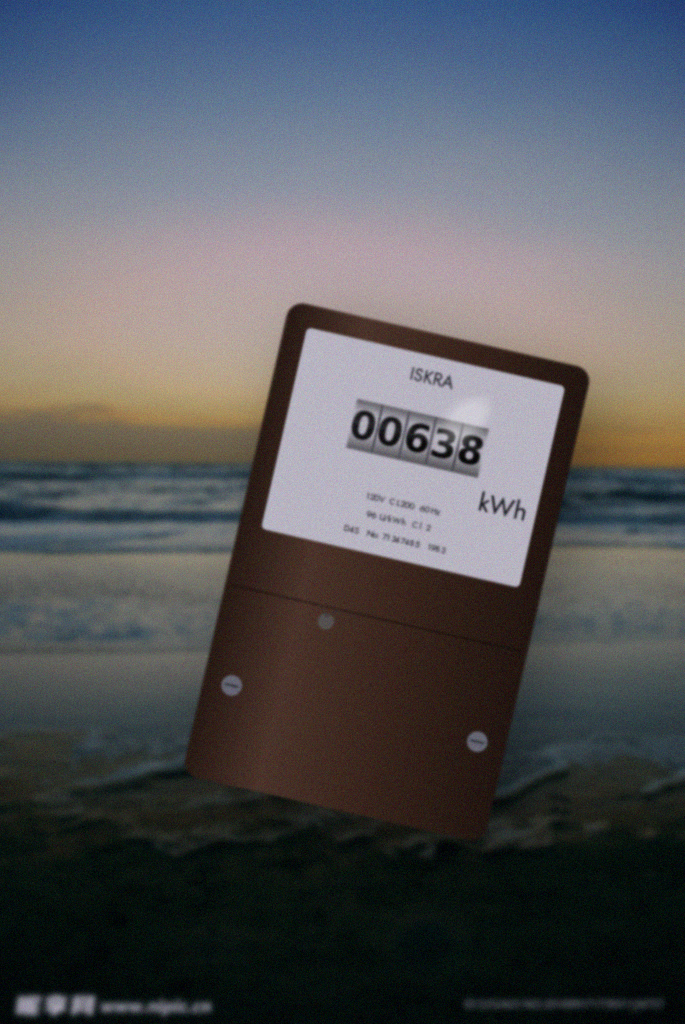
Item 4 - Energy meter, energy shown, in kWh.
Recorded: 638 kWh
